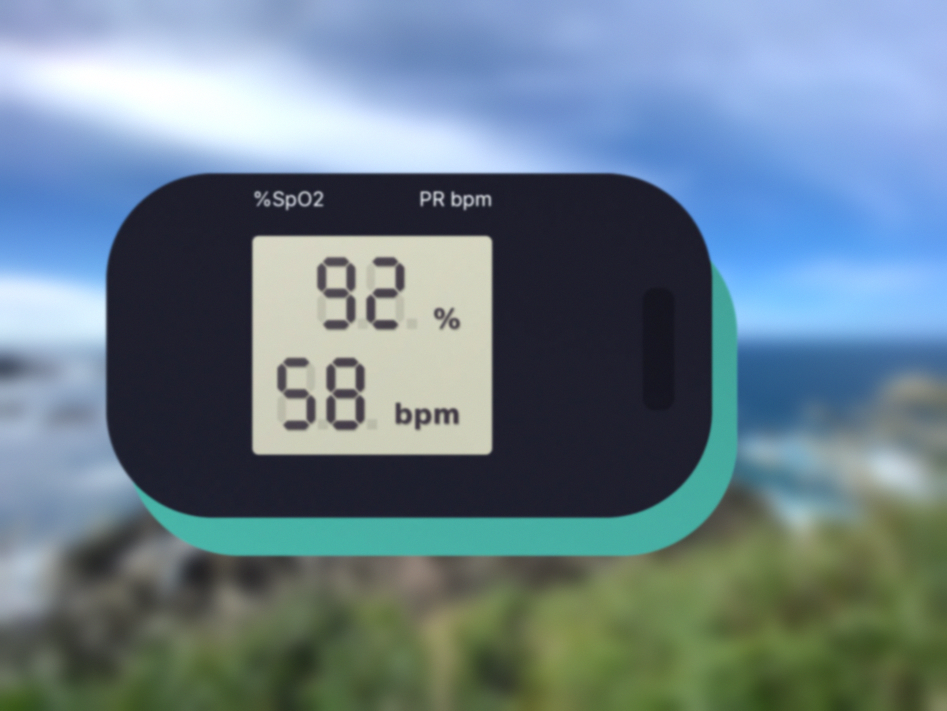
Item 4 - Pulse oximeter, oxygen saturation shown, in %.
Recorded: 92 %
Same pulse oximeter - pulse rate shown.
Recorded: 58 bpm
